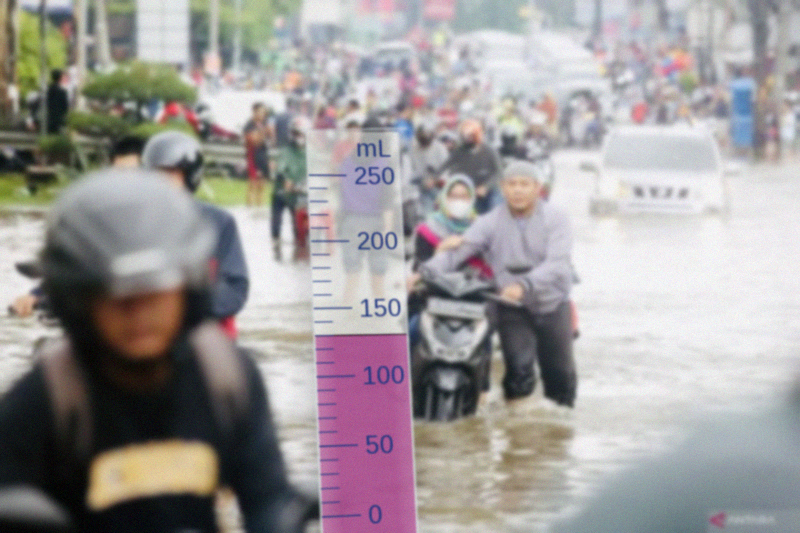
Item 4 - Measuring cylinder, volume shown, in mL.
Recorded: 130 mL
